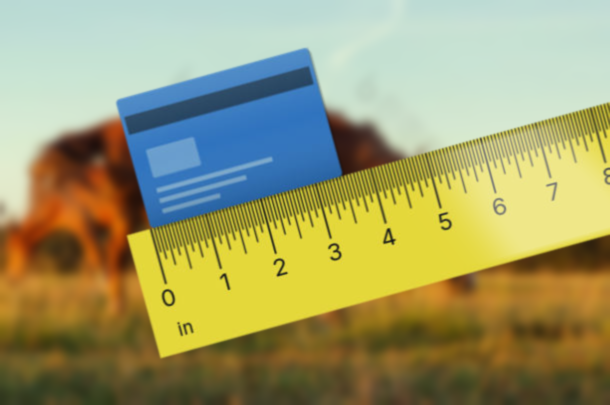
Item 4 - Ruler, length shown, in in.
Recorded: 3.5 in
